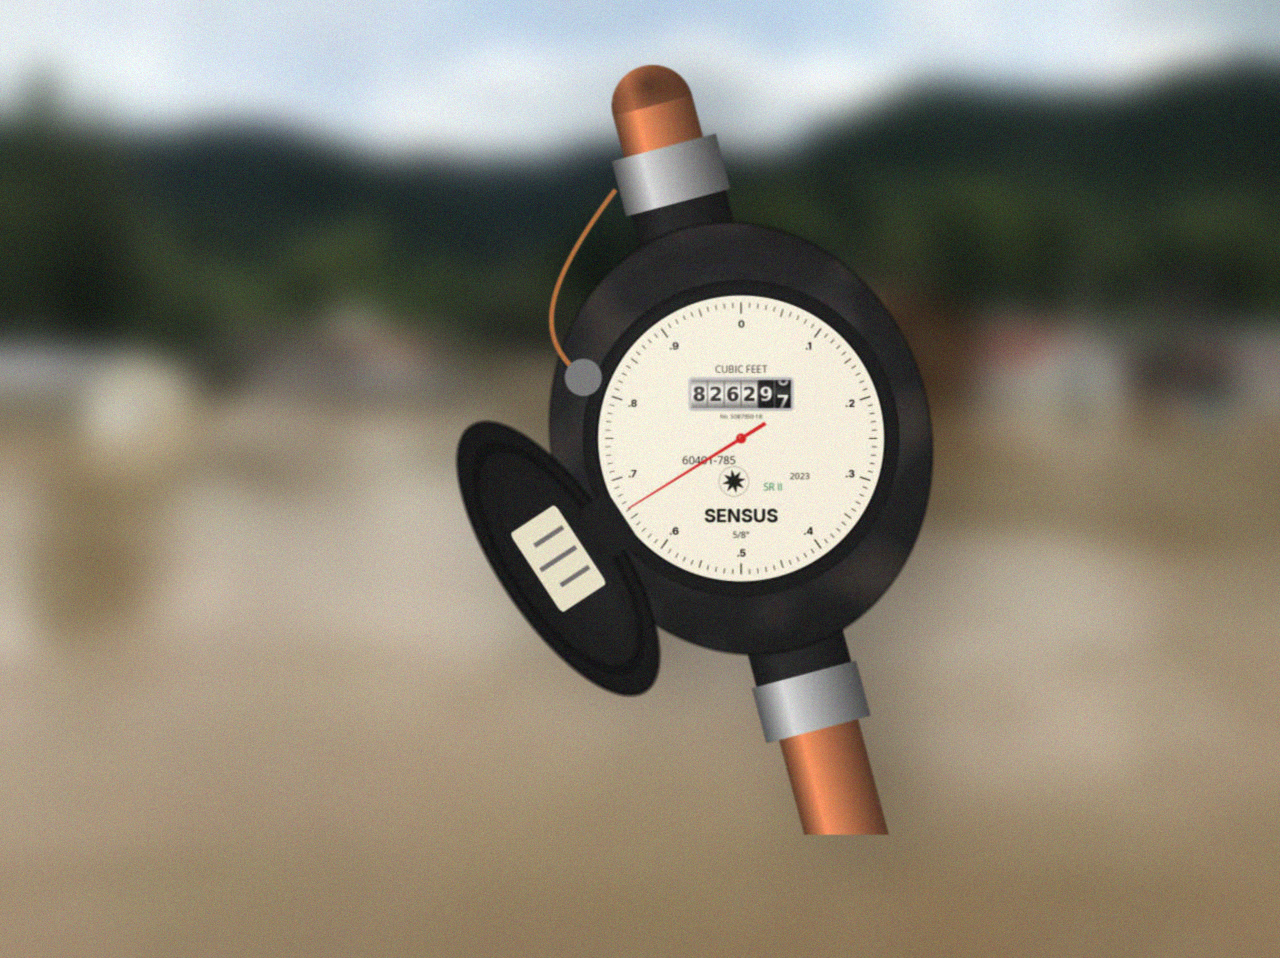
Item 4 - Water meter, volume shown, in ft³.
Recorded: 826296.66 ft³
